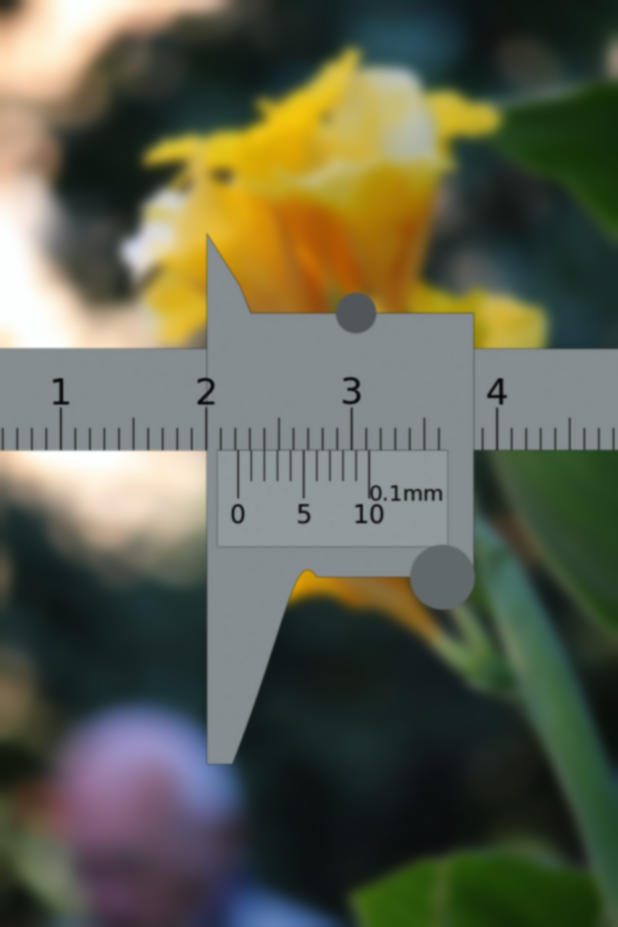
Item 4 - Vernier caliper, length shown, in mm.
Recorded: 22.2 mm
